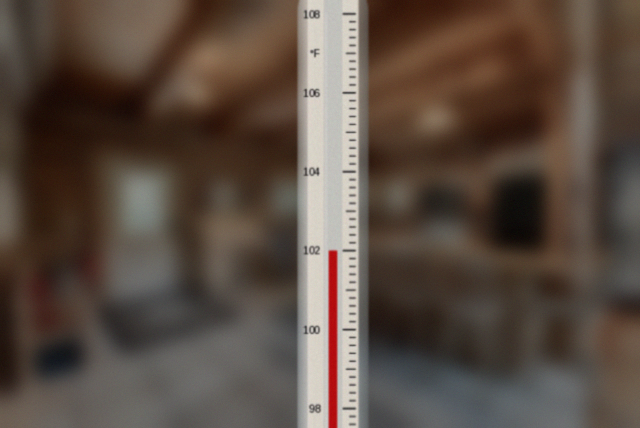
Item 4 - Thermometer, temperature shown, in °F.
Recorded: 102 °F
